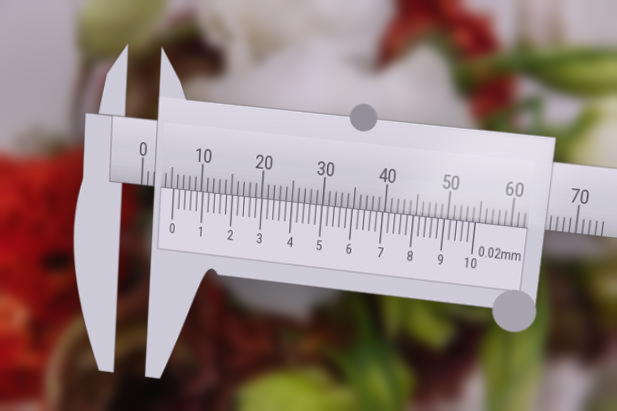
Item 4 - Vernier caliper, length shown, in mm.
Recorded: 5.4 mm
